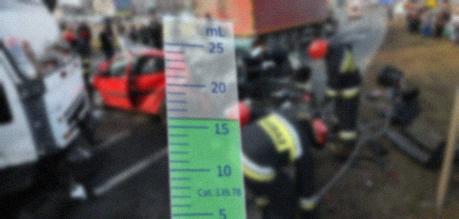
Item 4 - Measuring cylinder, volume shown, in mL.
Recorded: 16 mL
